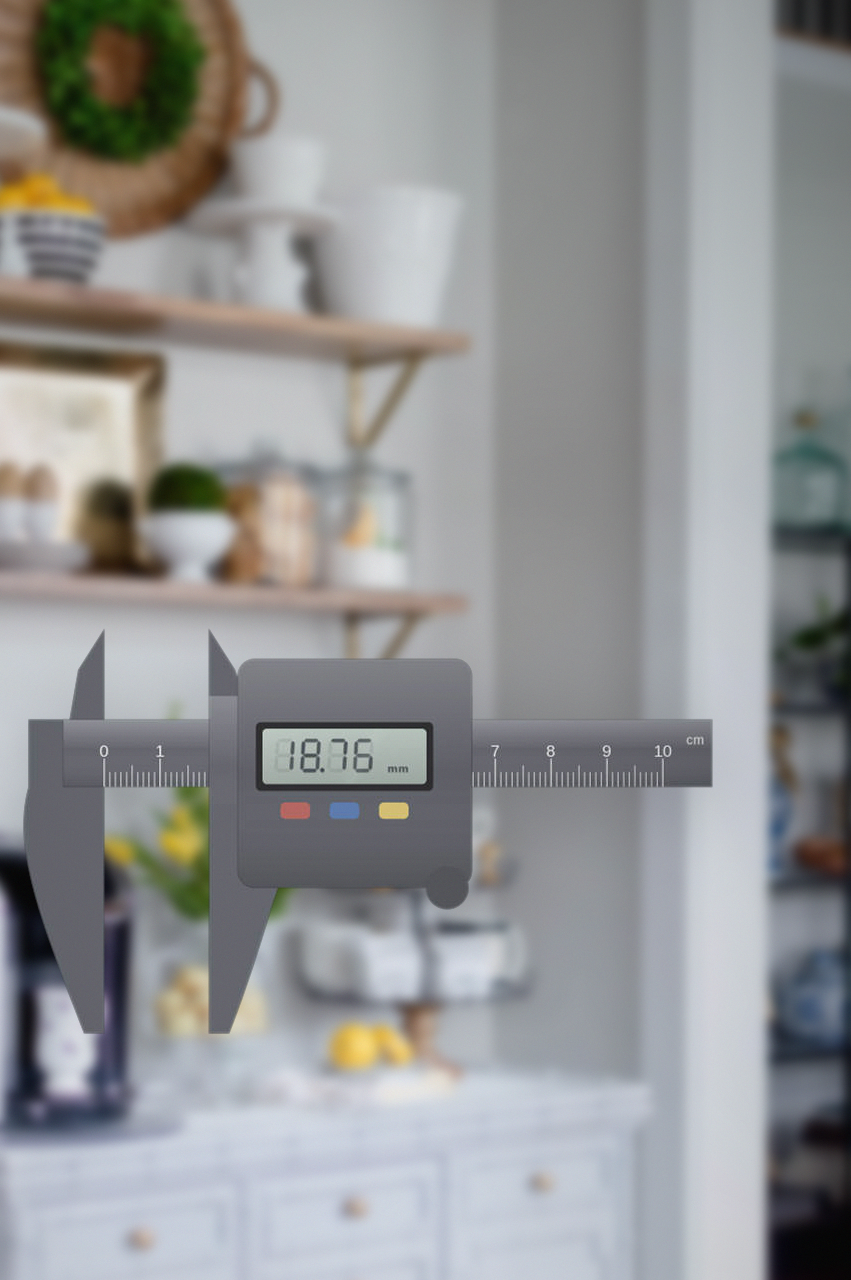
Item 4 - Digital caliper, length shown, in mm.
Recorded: 18.76 mm
